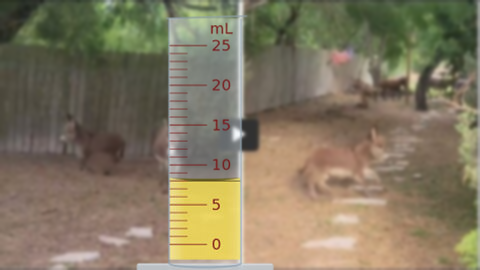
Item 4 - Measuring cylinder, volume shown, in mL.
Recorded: 8 mL
